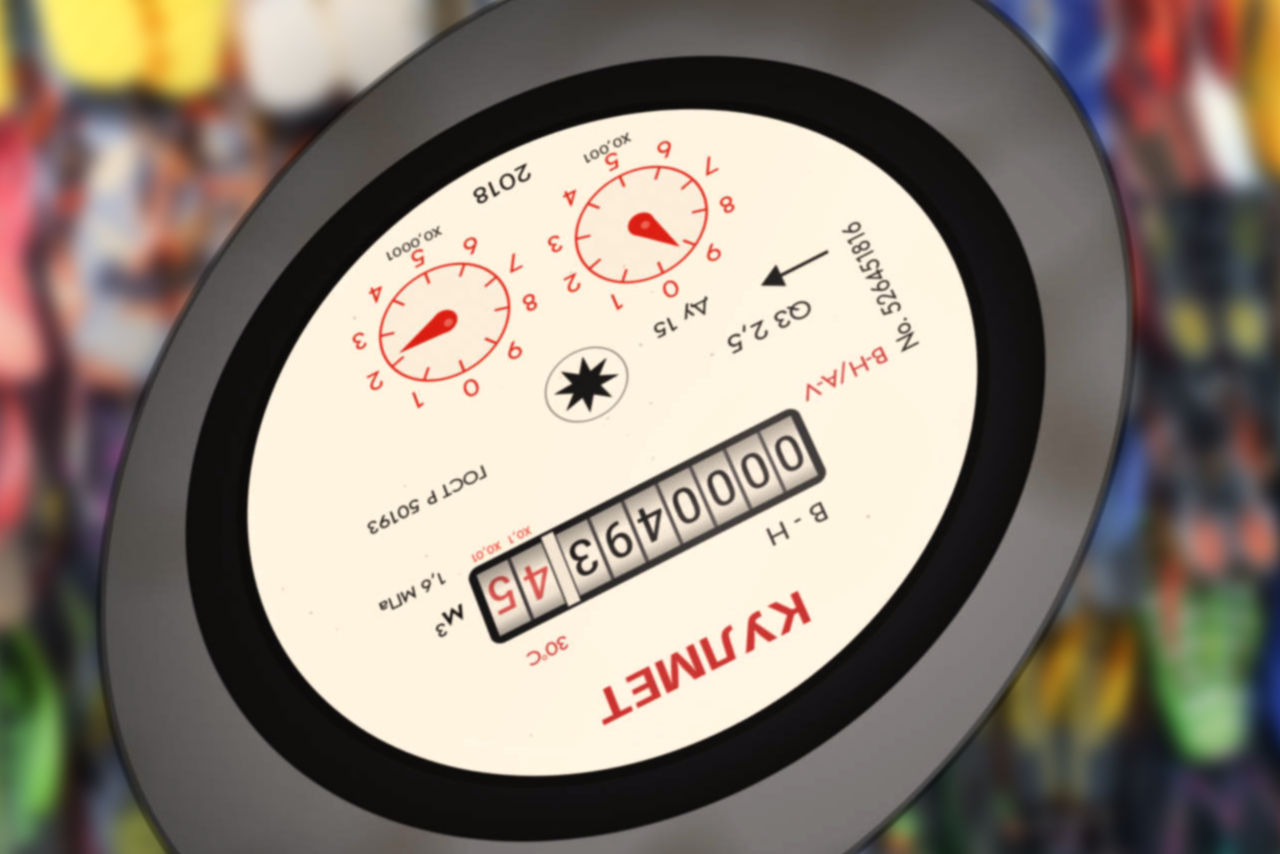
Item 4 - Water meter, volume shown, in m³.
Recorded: 493.4492 m³
